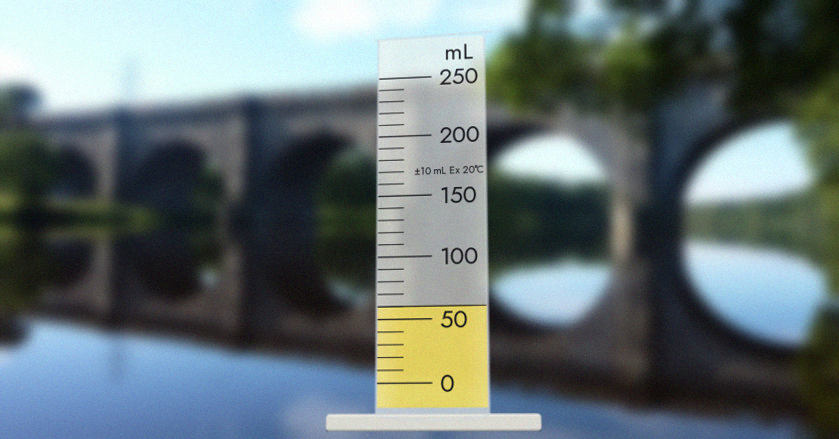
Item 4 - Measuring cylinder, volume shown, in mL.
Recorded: 60 mL
